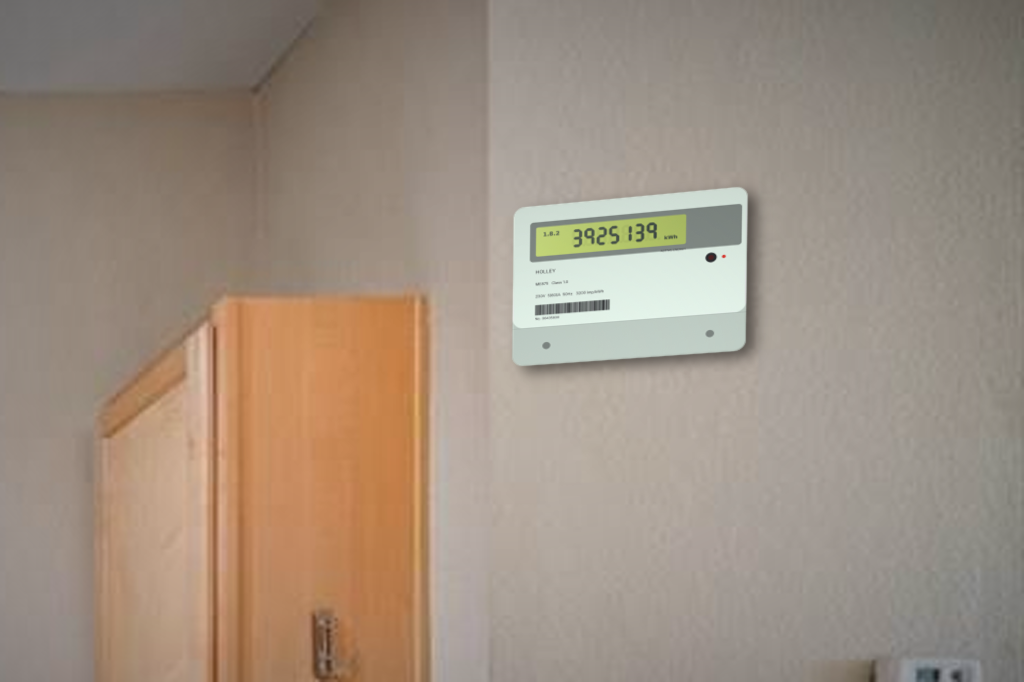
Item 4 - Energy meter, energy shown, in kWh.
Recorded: 3925139 kWh
